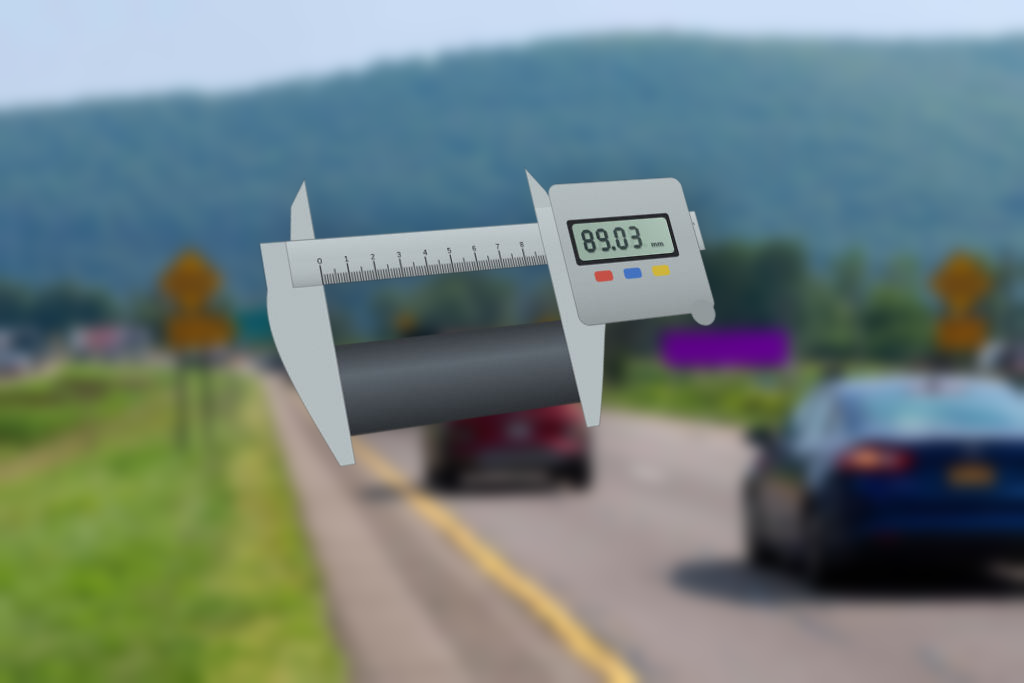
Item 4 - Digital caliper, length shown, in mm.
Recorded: 89.03 mm
